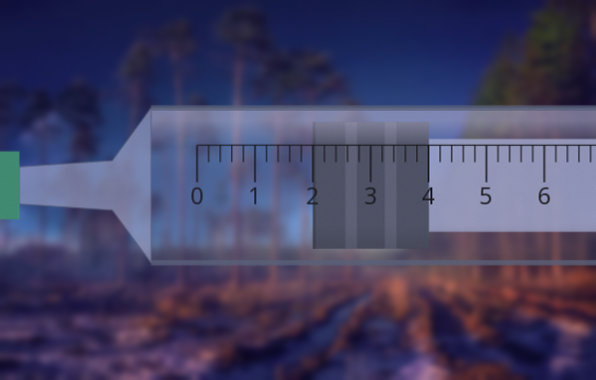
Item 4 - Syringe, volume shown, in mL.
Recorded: 2 mL
